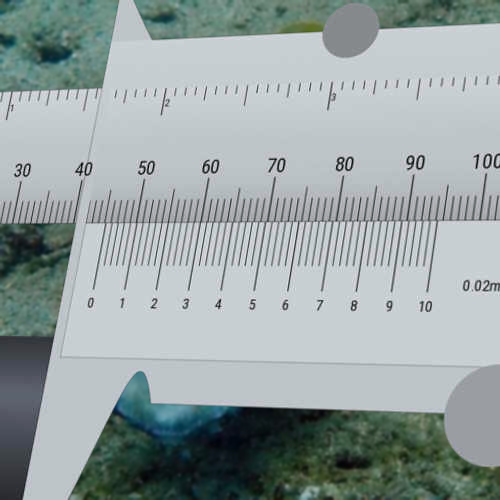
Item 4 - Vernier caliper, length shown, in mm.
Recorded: 45.2 mm
